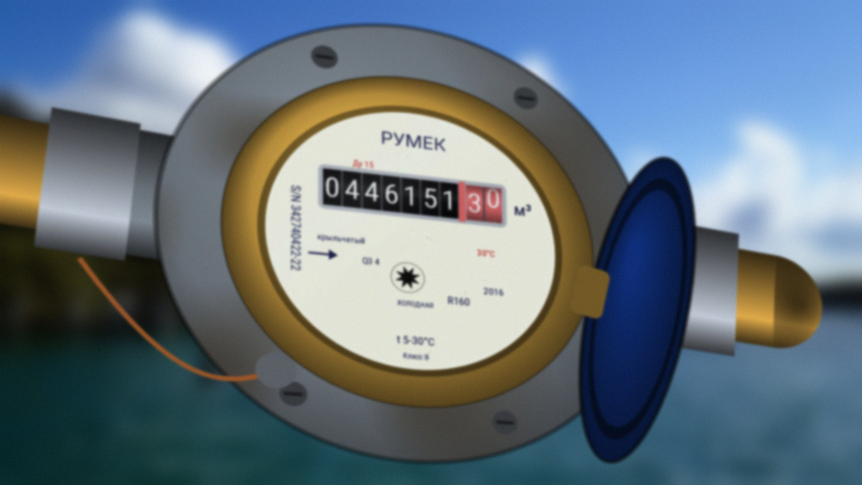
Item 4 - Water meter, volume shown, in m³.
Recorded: 446151.30 m³
